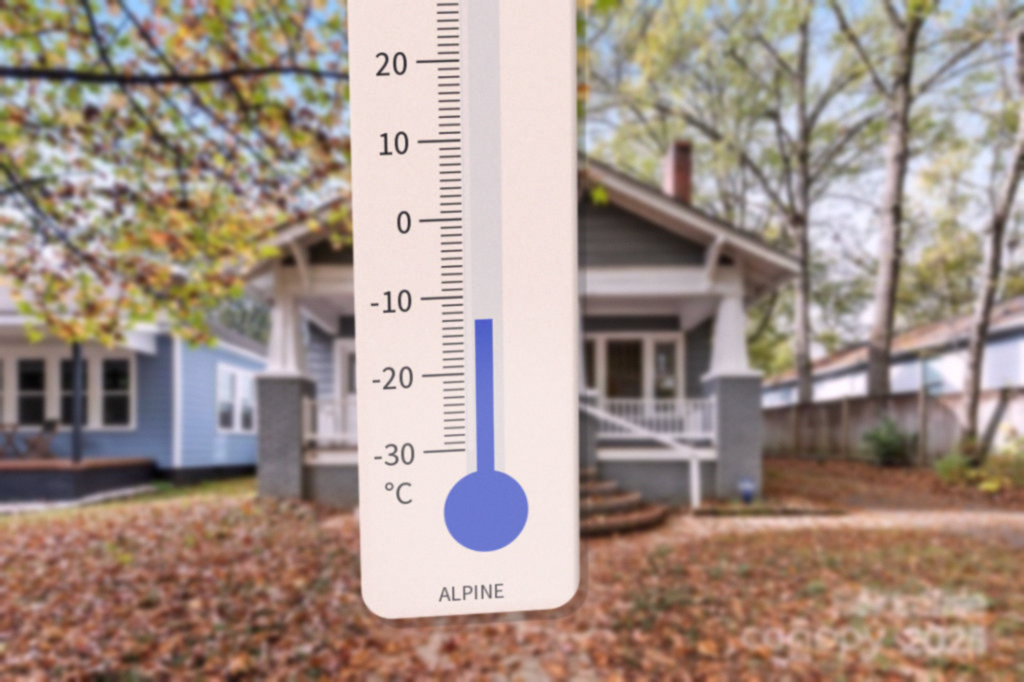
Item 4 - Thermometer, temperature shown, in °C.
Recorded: -13 °C
